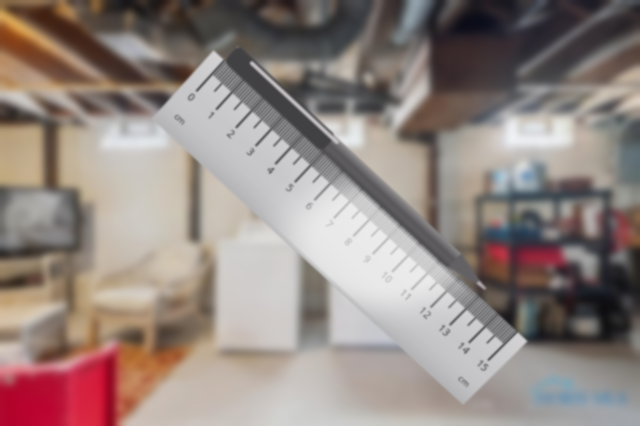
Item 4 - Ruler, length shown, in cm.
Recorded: 13 cm
